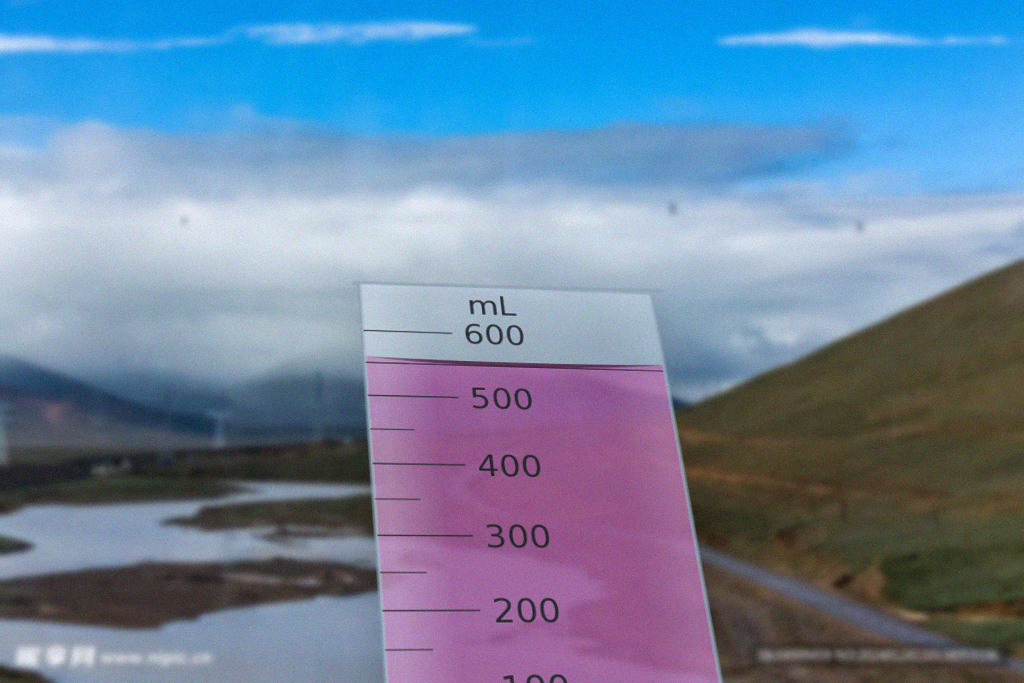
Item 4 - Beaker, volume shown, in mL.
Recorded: 550 mL
